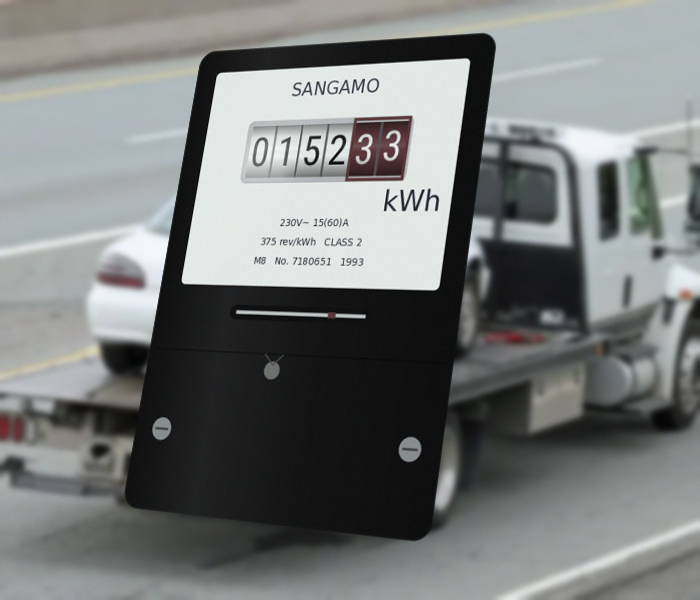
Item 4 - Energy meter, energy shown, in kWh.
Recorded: 152.33 kWh
